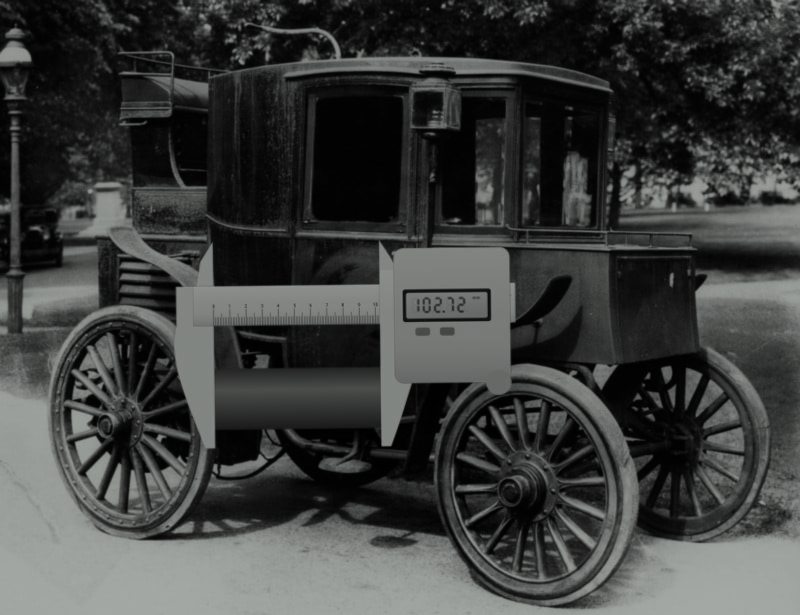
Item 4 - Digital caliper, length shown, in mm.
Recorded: 102.72 mm
